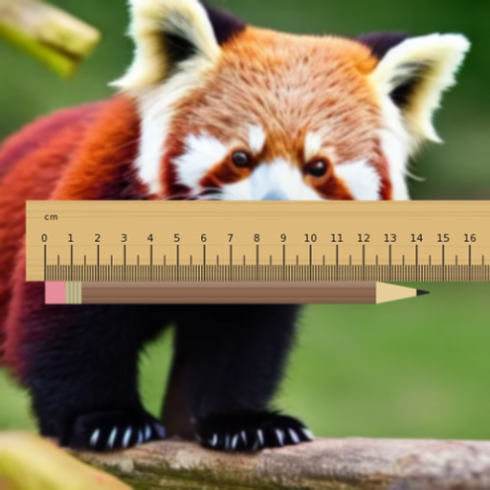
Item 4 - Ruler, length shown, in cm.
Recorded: 14.5 cm
